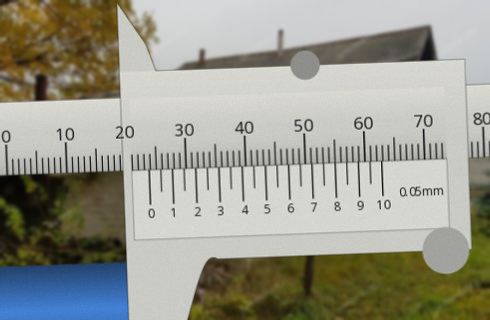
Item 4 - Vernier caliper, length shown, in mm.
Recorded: 23.8 mm
